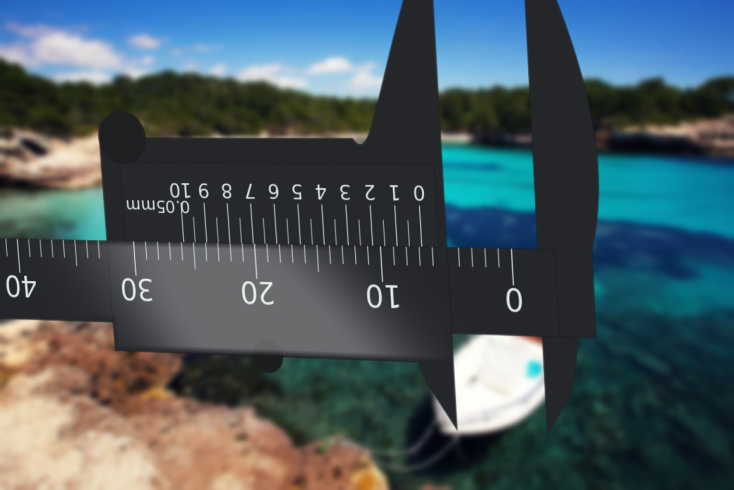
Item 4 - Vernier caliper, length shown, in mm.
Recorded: 6.8 mm
